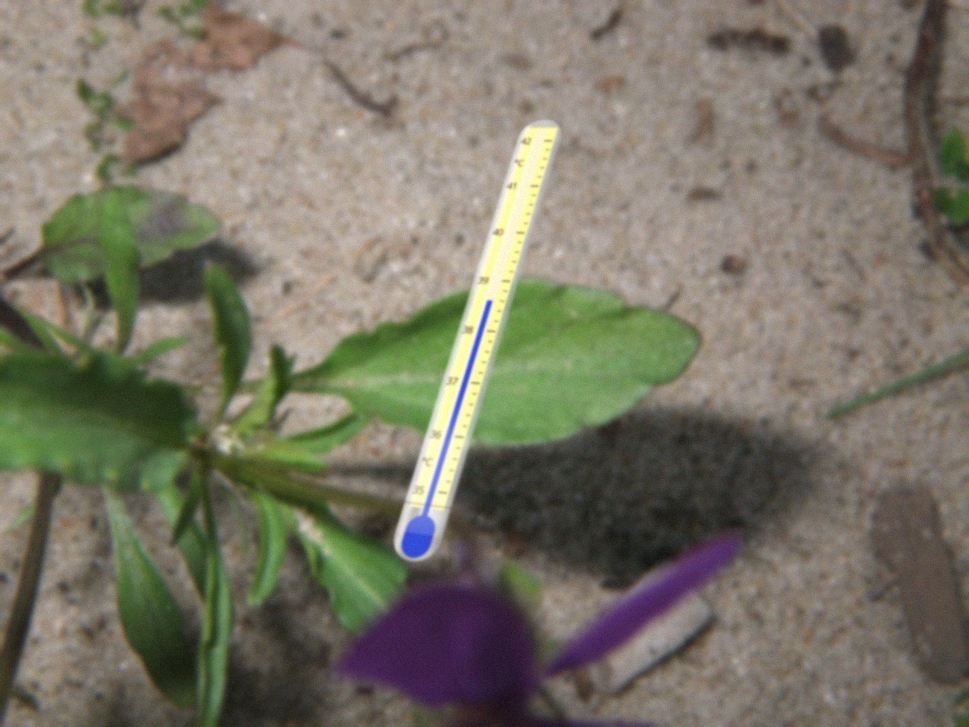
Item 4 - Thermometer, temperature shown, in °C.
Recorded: 38.6 °C
